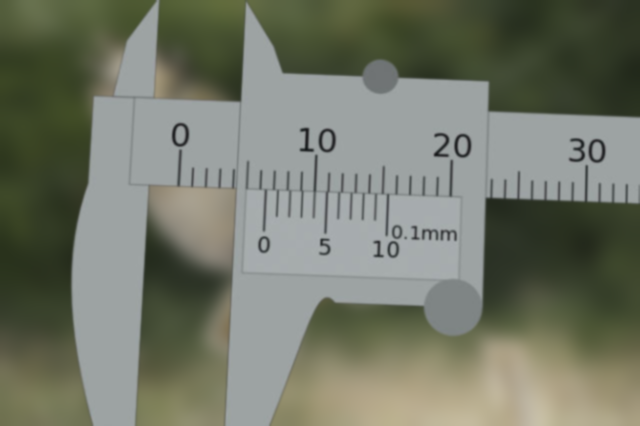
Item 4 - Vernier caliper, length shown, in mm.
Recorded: 6.4 mm
